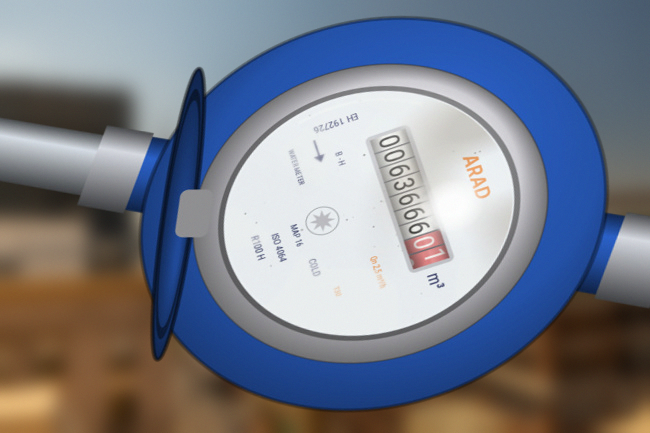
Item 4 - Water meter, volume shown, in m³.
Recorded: 63666.01 m³
